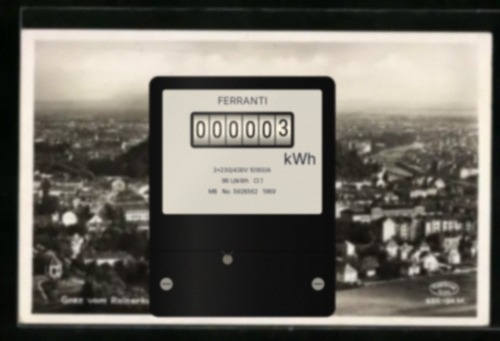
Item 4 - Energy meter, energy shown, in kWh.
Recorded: 3 kWh
